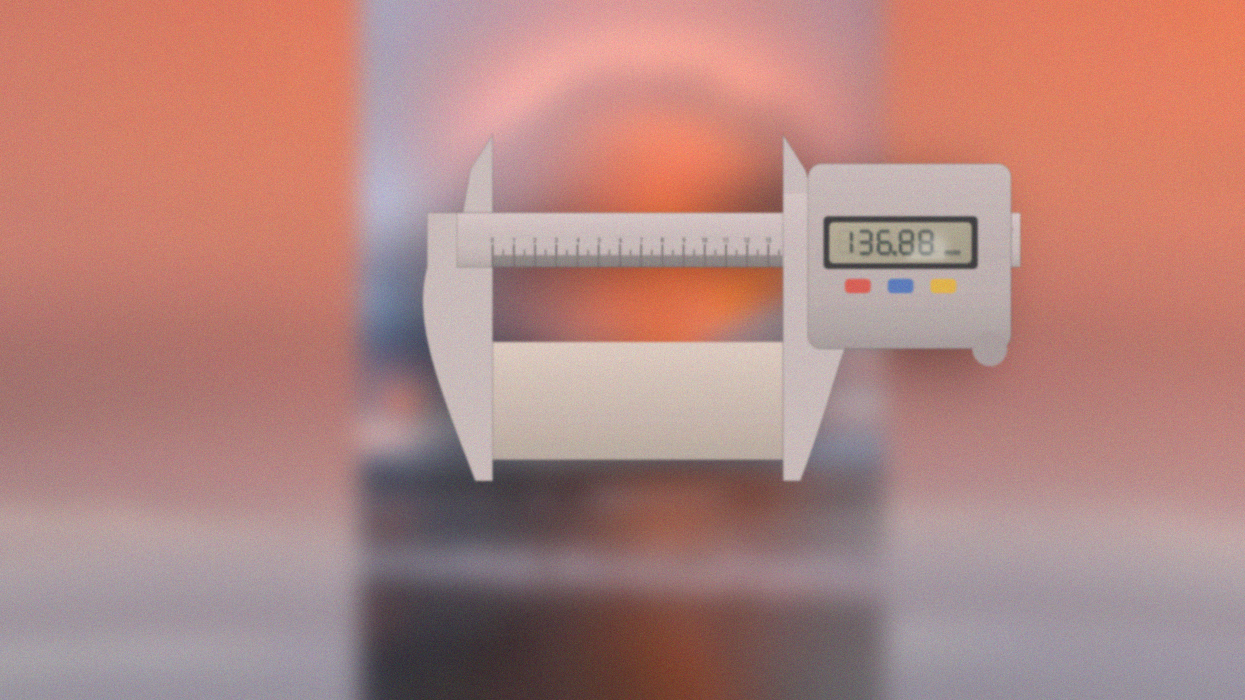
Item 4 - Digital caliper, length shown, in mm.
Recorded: 136.88 mm
